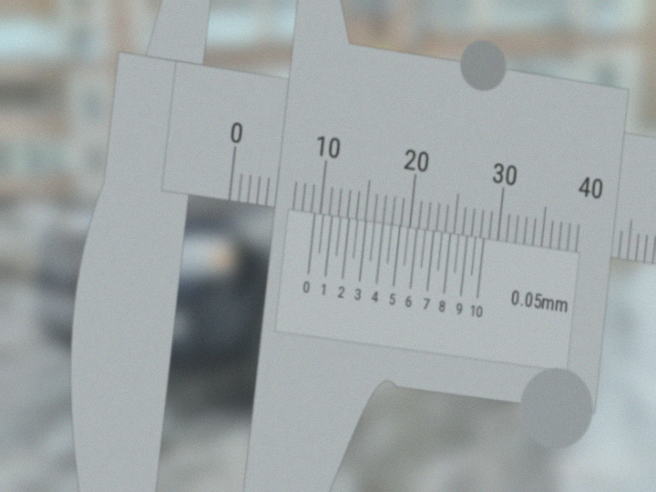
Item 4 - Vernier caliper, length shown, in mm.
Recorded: 9.4 mm
